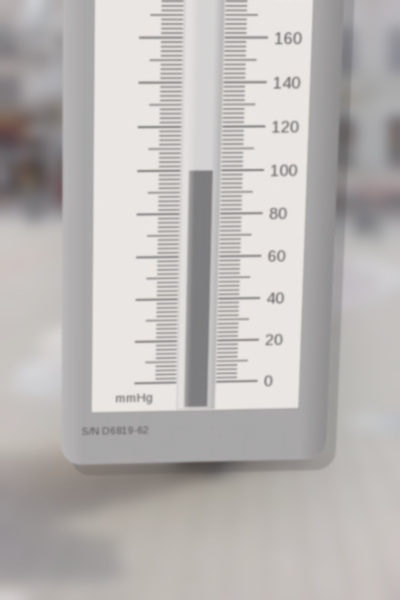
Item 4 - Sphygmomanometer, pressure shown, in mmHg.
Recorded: 100 mmHg
